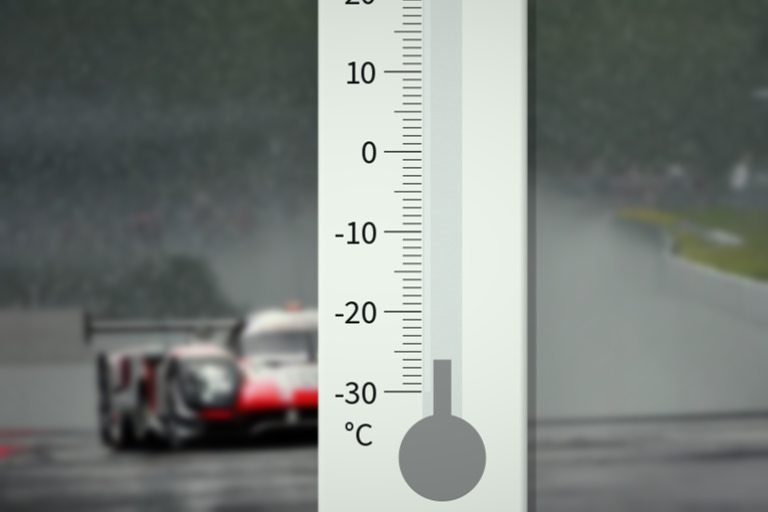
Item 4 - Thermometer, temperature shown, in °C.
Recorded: -26 °C
